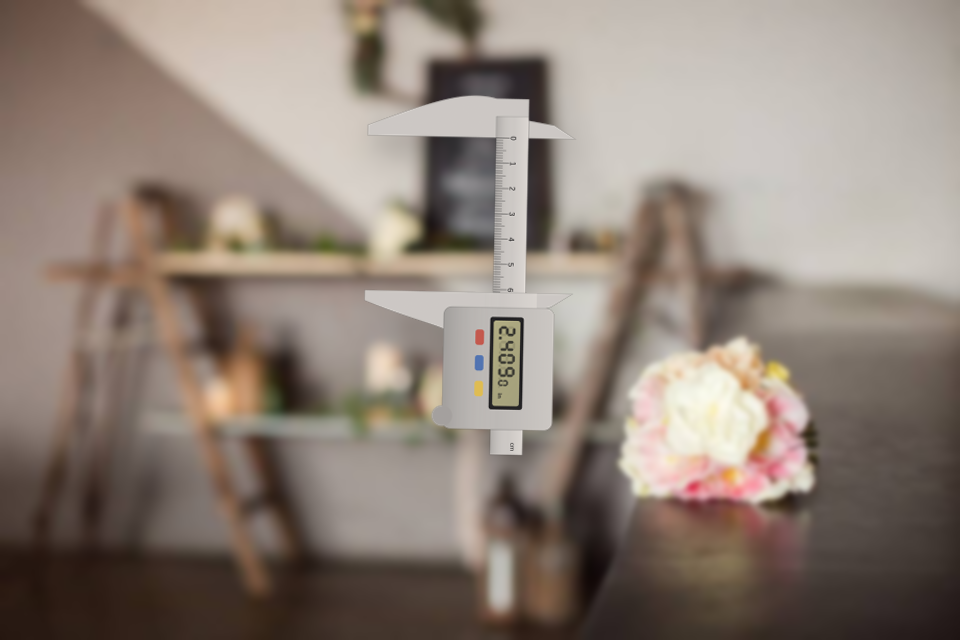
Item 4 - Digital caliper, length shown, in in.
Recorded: 2.4090 in
